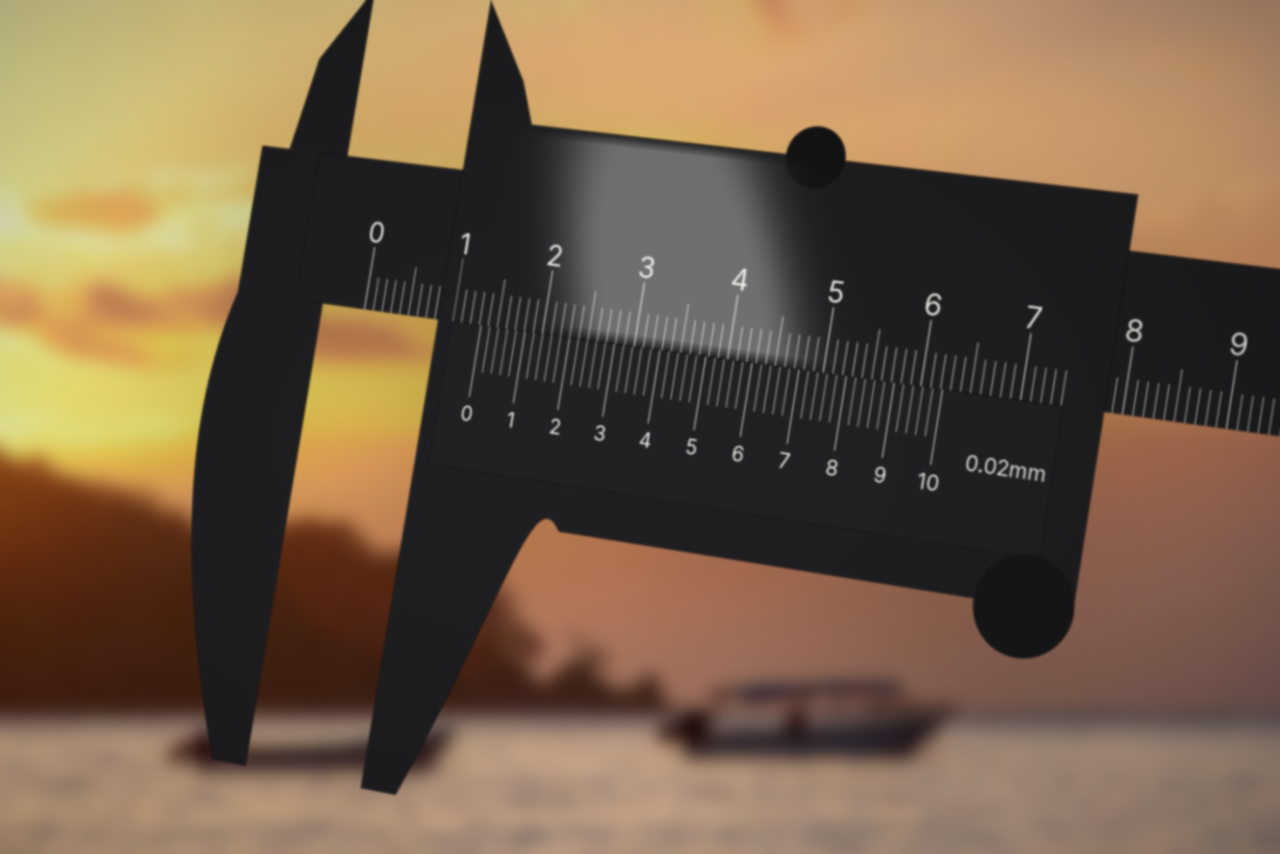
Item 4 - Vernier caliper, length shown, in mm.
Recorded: 13.2 mm
